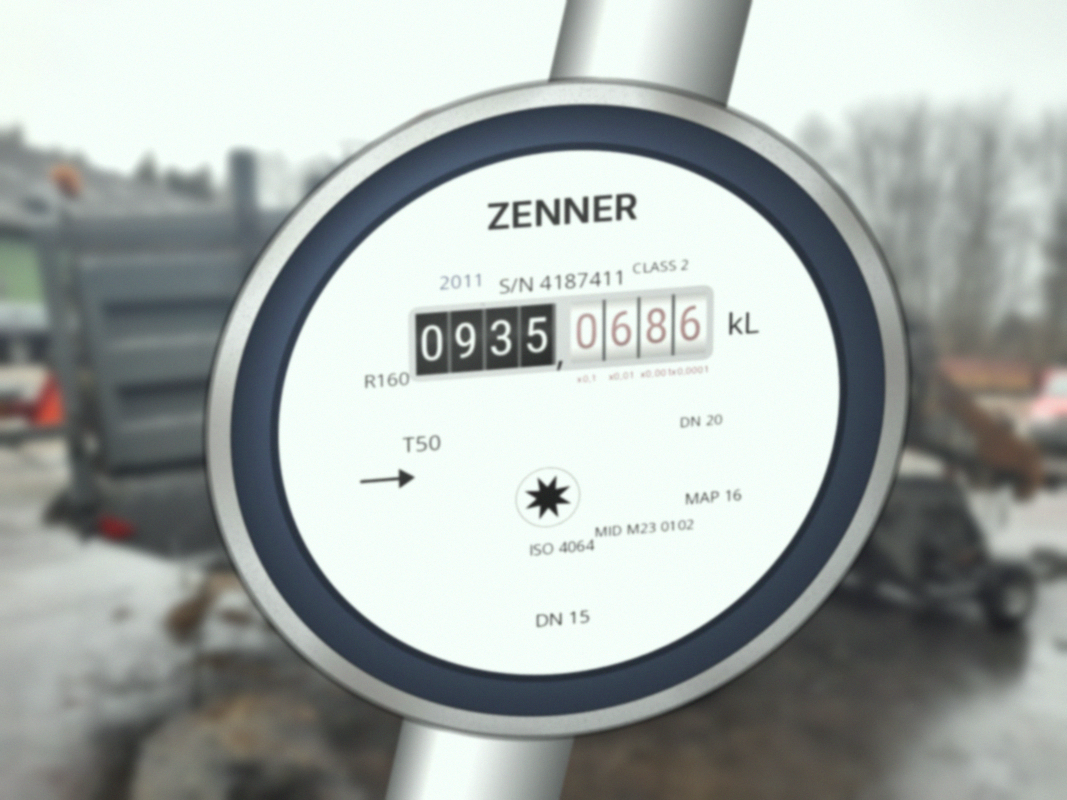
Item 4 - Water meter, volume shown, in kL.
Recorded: 935.0686 kL
